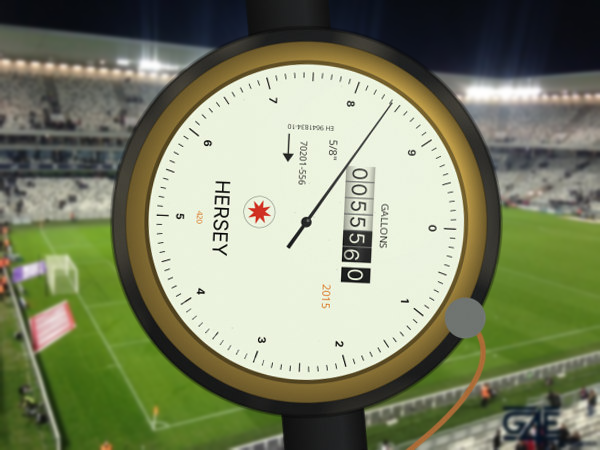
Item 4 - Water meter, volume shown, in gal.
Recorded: 55558.4 gal
